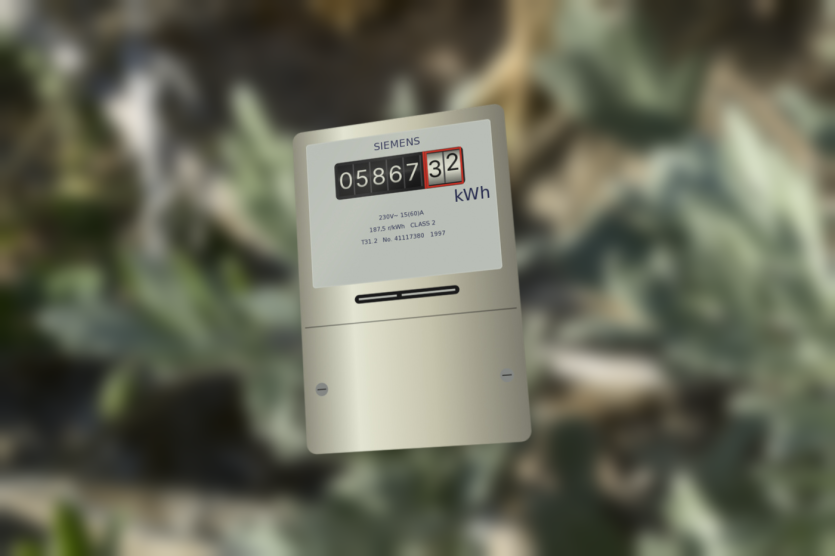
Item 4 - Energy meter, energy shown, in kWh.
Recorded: 5867.32 kWh
